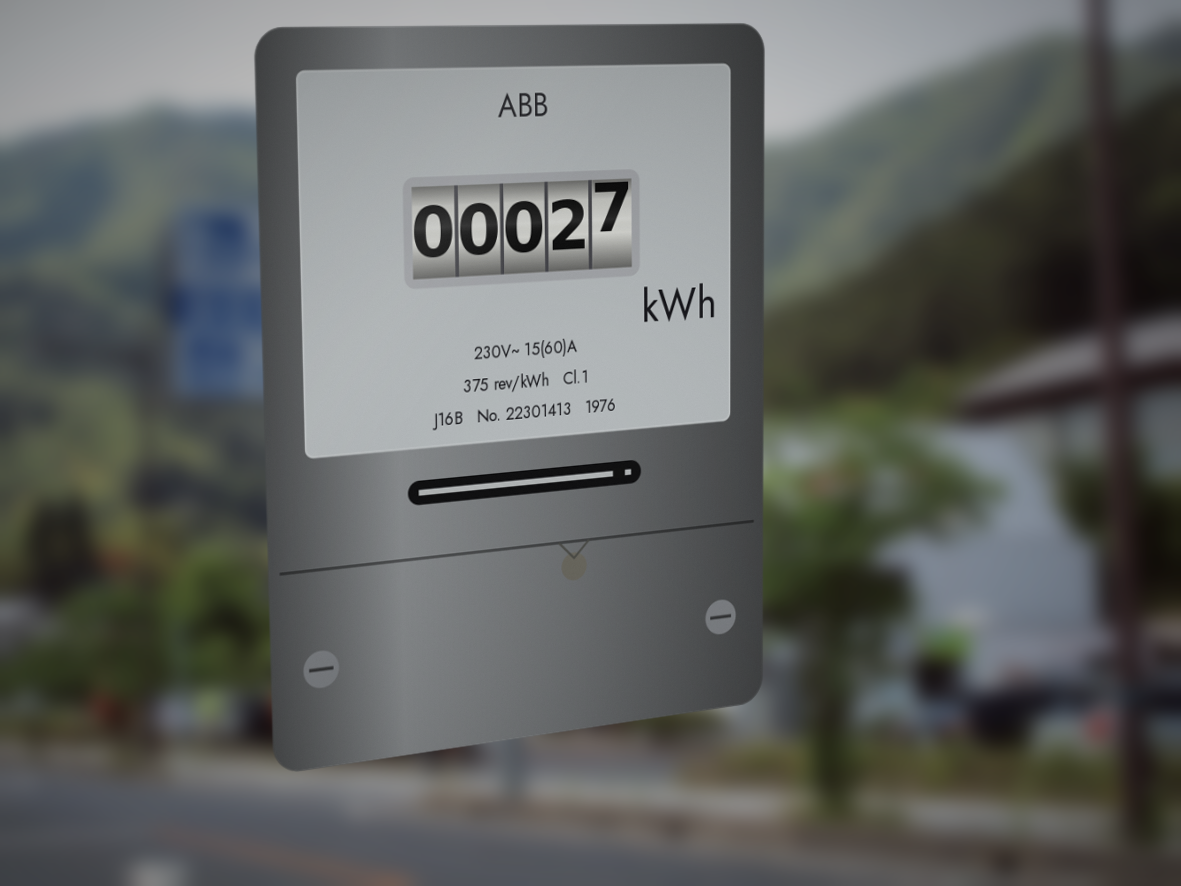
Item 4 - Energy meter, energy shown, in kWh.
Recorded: 27 kWh
